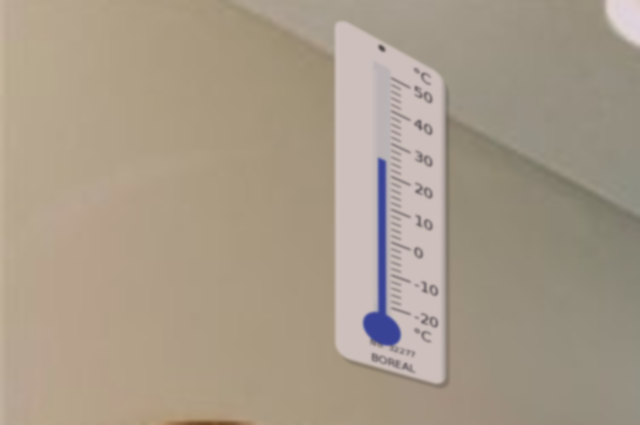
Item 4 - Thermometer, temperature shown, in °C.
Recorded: 24 °C
